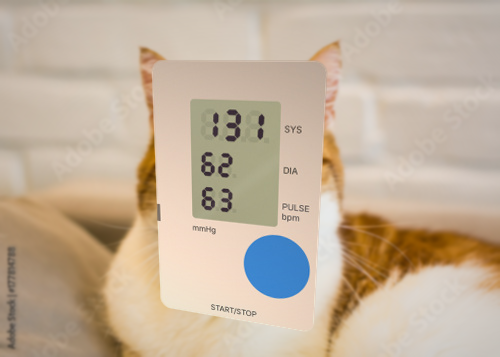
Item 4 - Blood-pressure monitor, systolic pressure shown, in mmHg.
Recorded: 131 mmHg
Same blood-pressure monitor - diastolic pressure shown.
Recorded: 62 mmHg
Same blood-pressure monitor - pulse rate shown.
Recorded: 63 bpm
